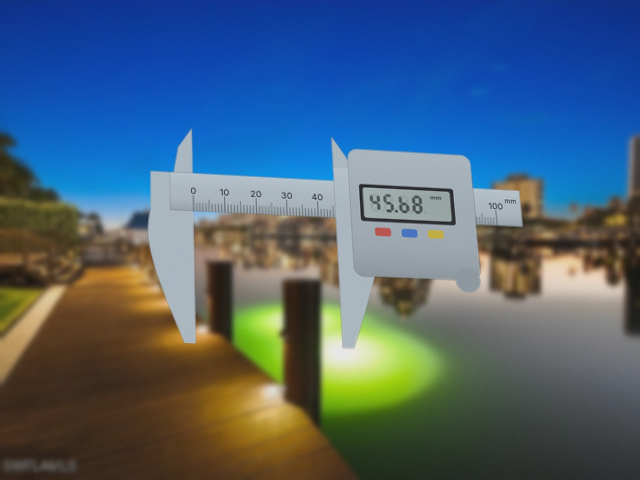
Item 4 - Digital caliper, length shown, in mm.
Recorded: 45.68 mm
